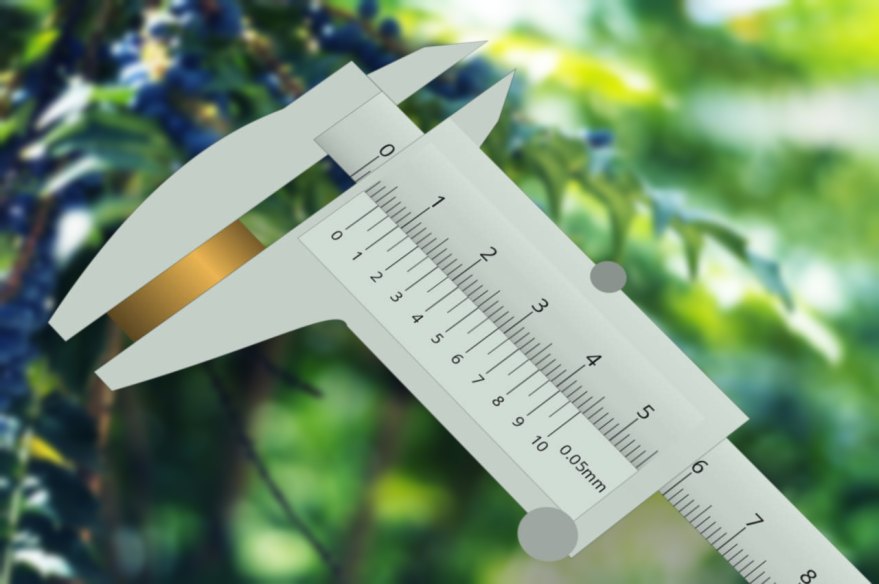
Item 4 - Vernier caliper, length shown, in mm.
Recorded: 5.6 mm
